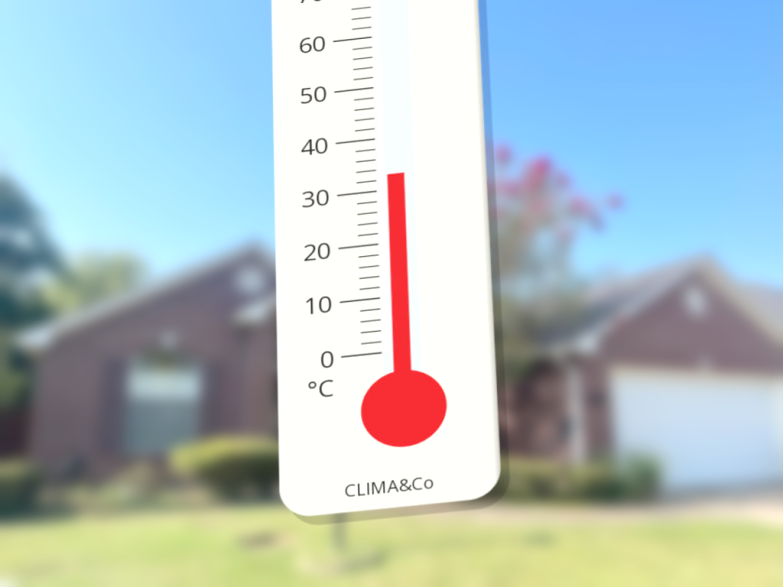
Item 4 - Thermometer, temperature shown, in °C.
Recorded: 33 °C
